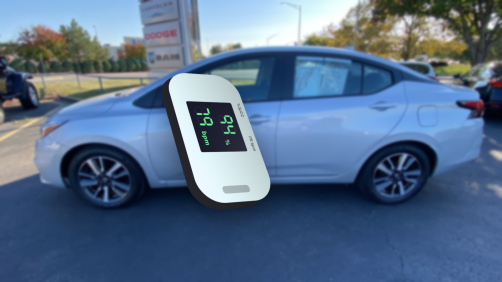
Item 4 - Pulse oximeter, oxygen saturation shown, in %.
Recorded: 94 %
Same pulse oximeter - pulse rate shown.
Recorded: 79 bpm
